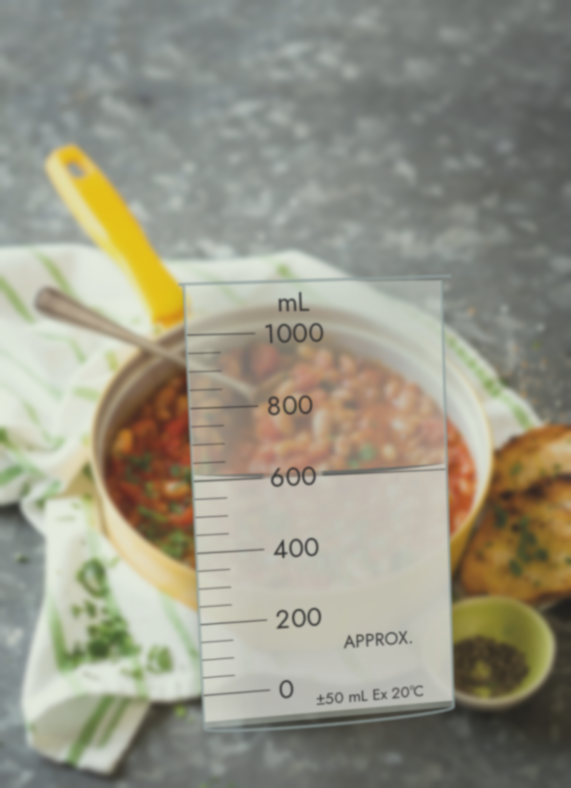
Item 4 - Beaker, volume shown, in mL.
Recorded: 600 mL
